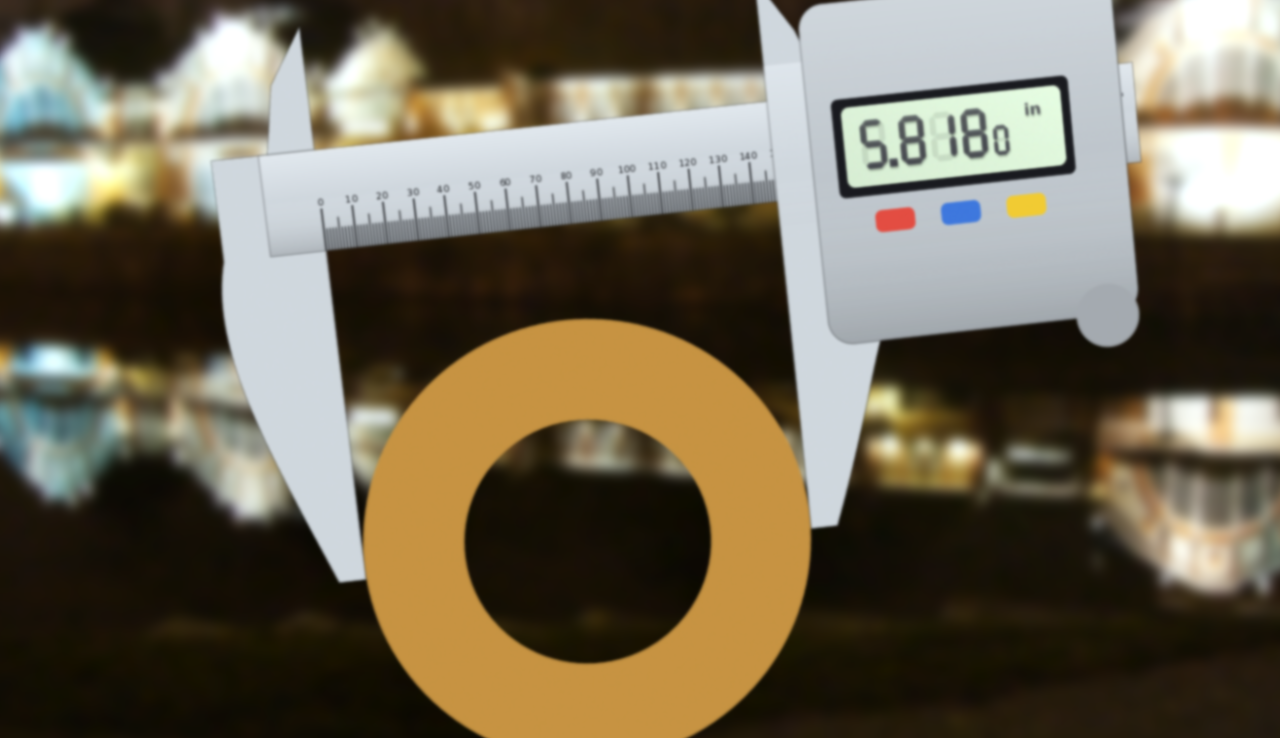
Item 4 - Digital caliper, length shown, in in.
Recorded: 5.8180 in
